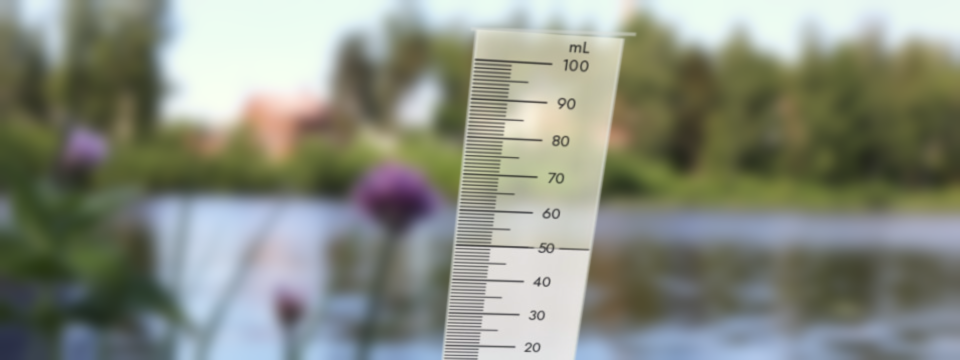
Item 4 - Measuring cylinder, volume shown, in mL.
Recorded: 50 mL
